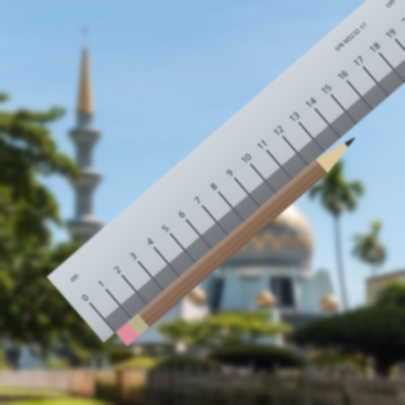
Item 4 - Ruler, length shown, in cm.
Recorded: 14.5 cm
